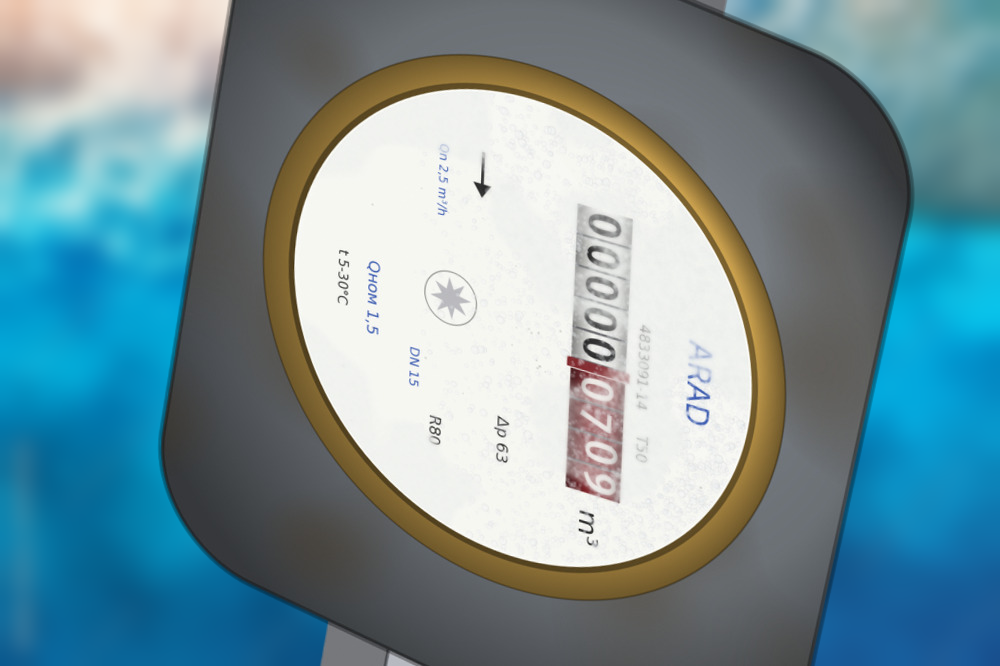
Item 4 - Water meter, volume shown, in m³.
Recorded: 0.0709 m³
